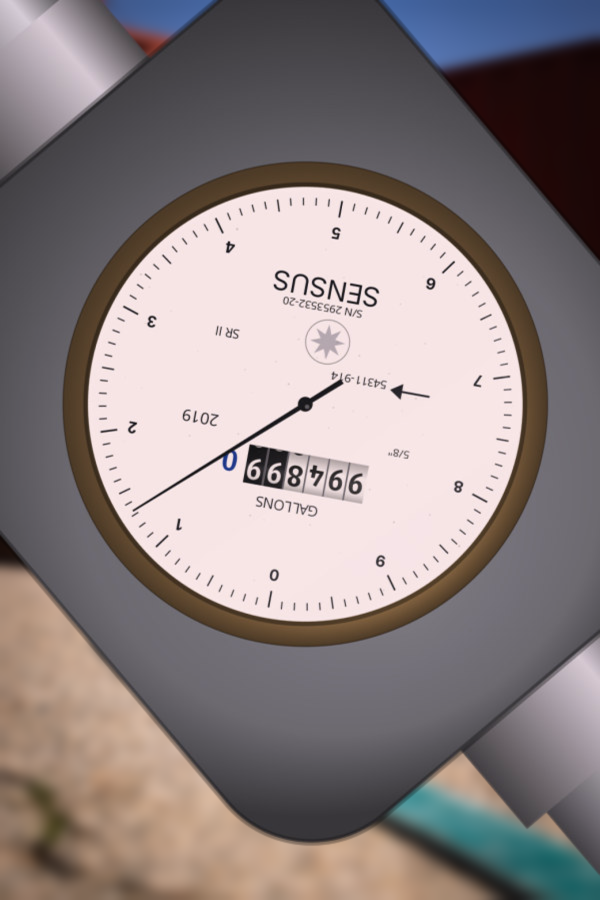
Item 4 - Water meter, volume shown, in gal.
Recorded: 9948991.3 gal
